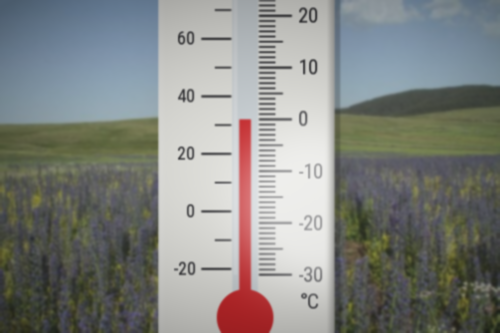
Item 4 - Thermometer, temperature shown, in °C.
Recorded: 0 °C
